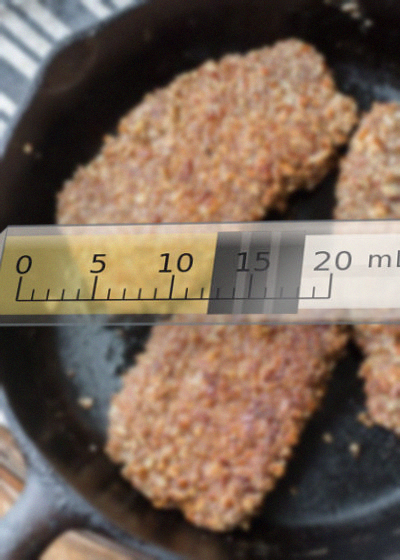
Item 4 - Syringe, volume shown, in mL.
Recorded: 12.5 mL
